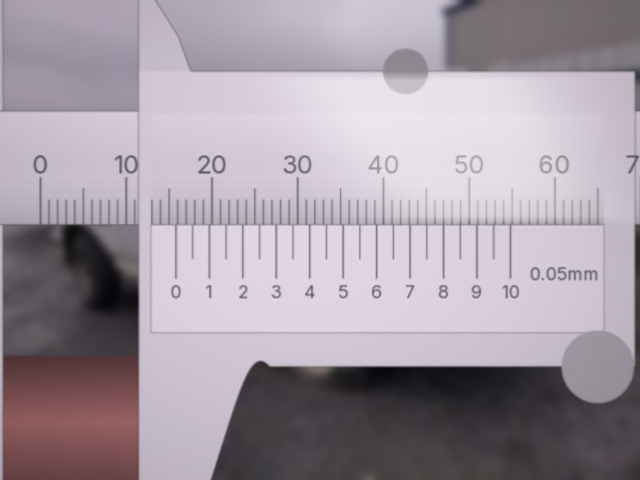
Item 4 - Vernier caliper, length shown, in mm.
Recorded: 15.8 mm
